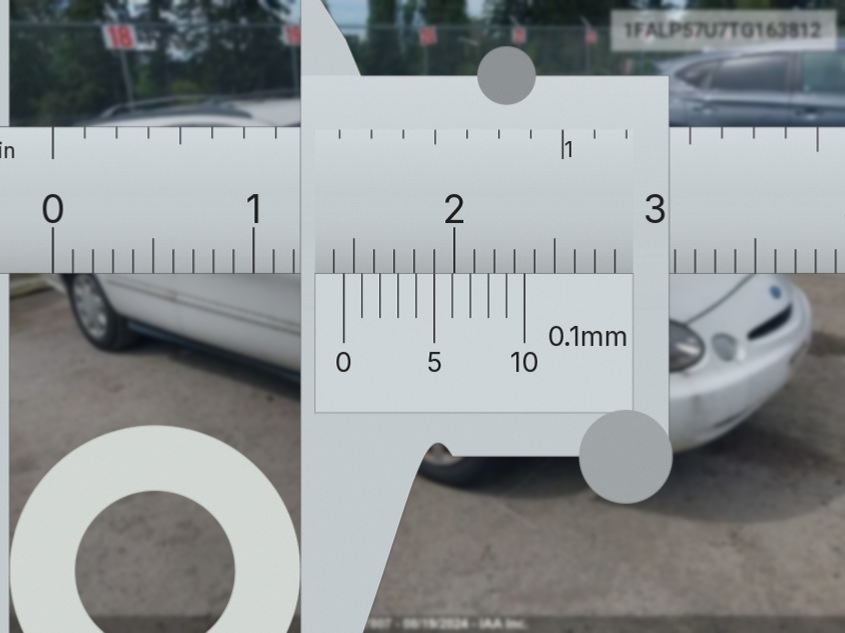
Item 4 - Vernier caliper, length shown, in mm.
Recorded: 14.5 mm
